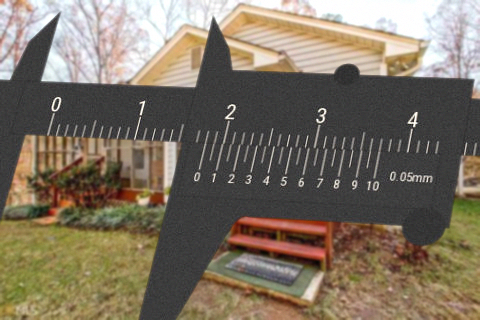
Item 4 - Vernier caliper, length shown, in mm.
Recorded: 18.0 mm
